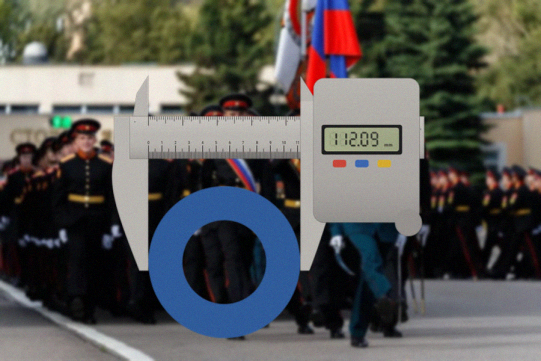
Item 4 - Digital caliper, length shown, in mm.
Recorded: 112.09 mm
